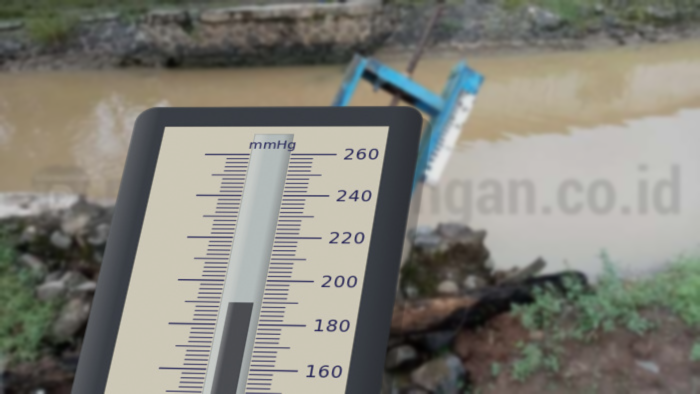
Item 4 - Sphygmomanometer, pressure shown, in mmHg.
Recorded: 190 mmHg
